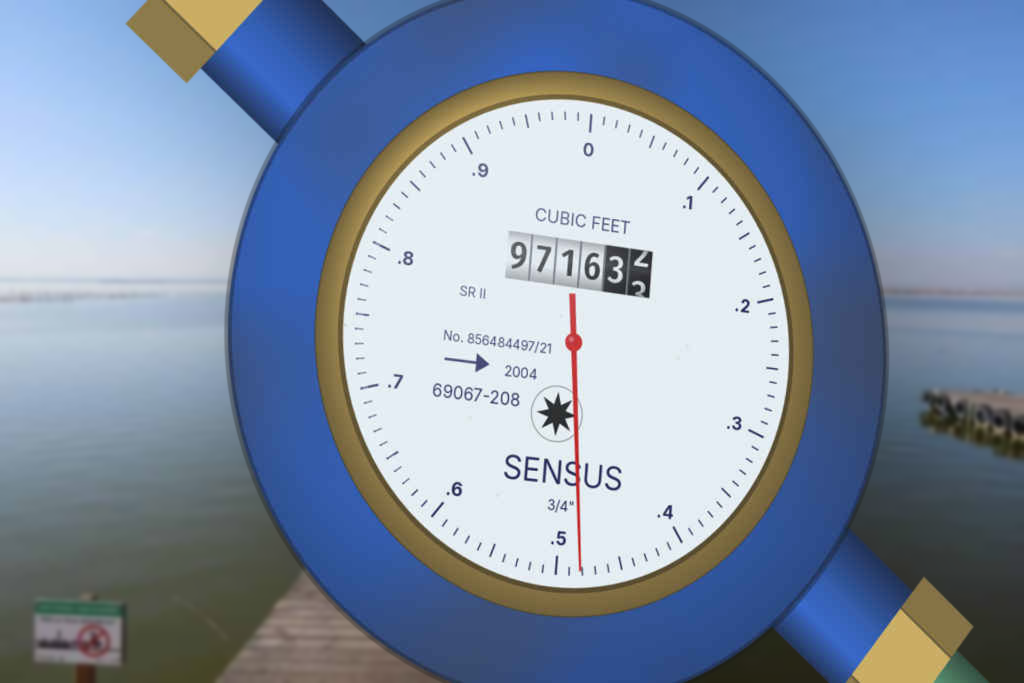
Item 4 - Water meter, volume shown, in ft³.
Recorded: 971632.48 ft³
